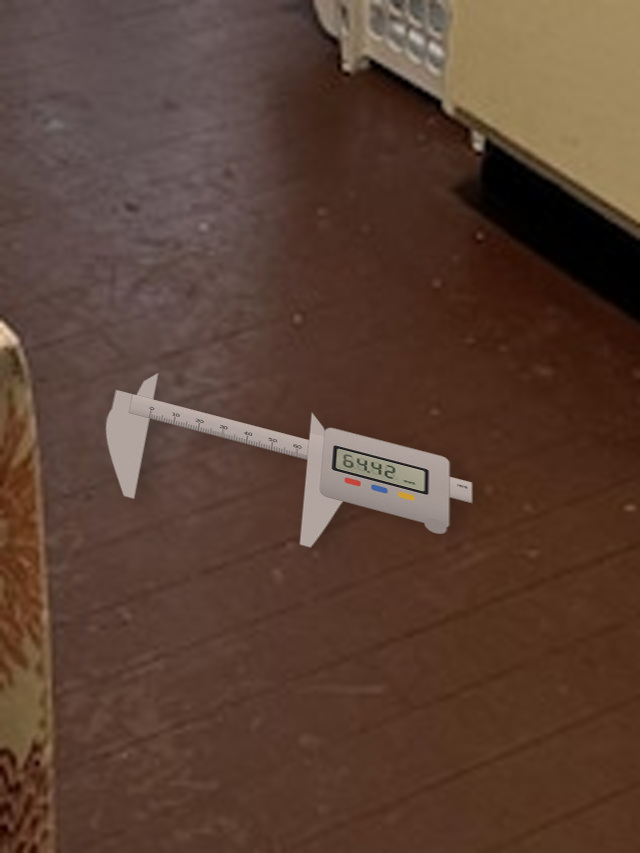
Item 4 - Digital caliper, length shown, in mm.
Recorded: 64.42 mm
